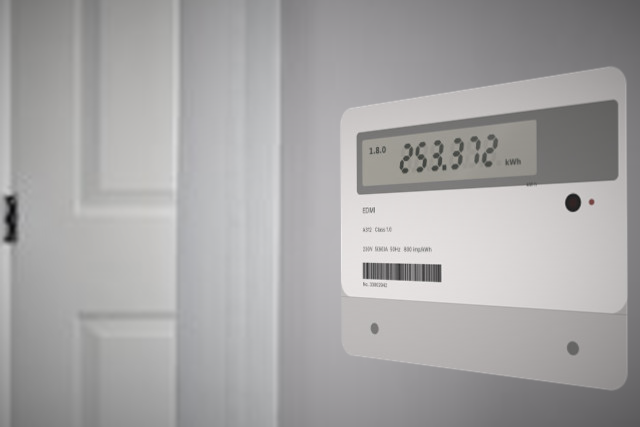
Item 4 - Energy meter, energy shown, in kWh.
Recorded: 253.372 kWh
